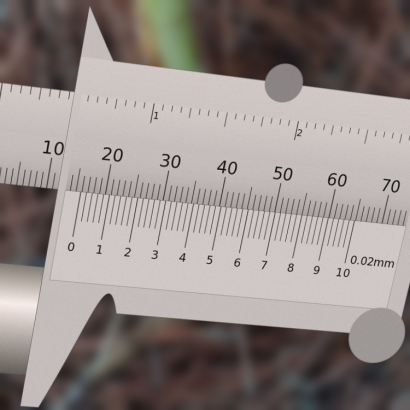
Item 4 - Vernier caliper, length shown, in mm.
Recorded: 15.8 mm
